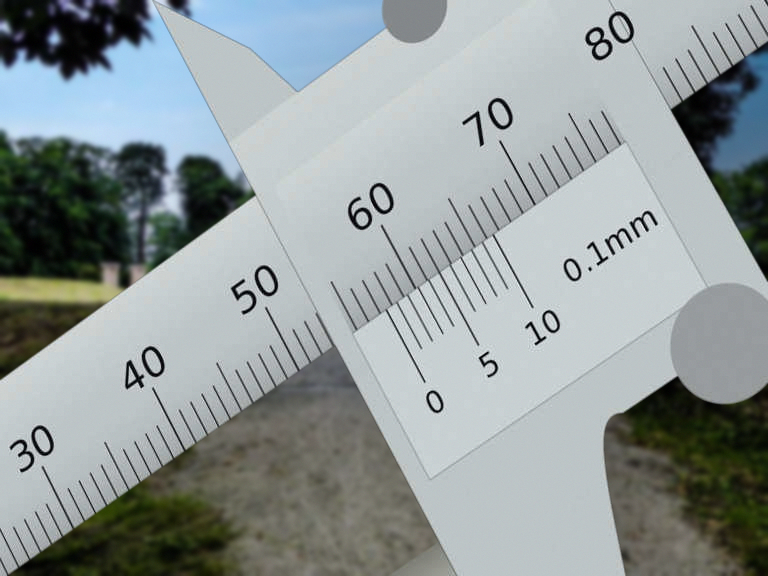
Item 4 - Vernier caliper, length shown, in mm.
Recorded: 57.5 mm
